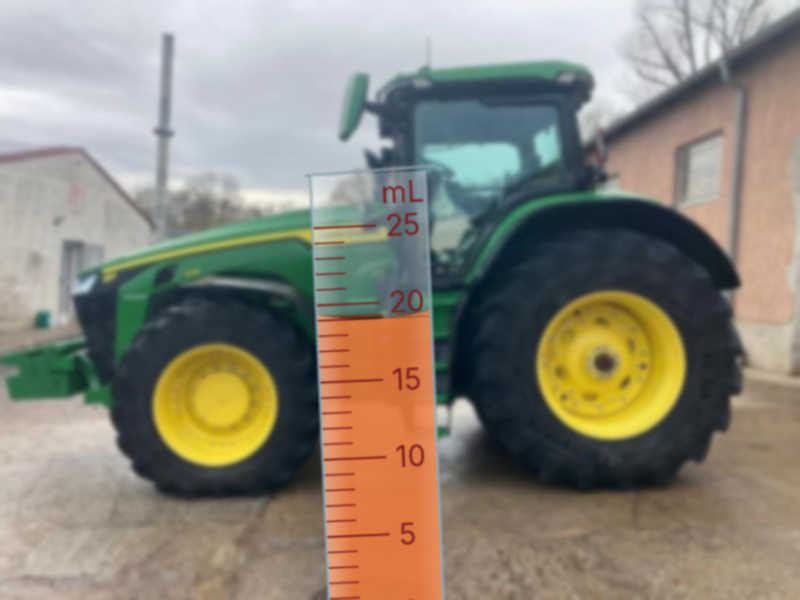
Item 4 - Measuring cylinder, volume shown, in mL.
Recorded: 19 mL
